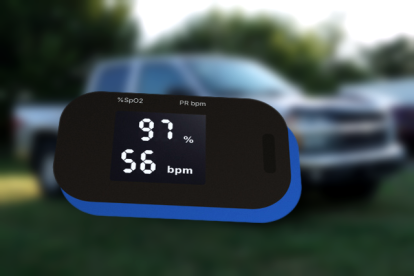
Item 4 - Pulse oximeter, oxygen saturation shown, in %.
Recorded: 97 %
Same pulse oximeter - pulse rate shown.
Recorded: 56 bpm
